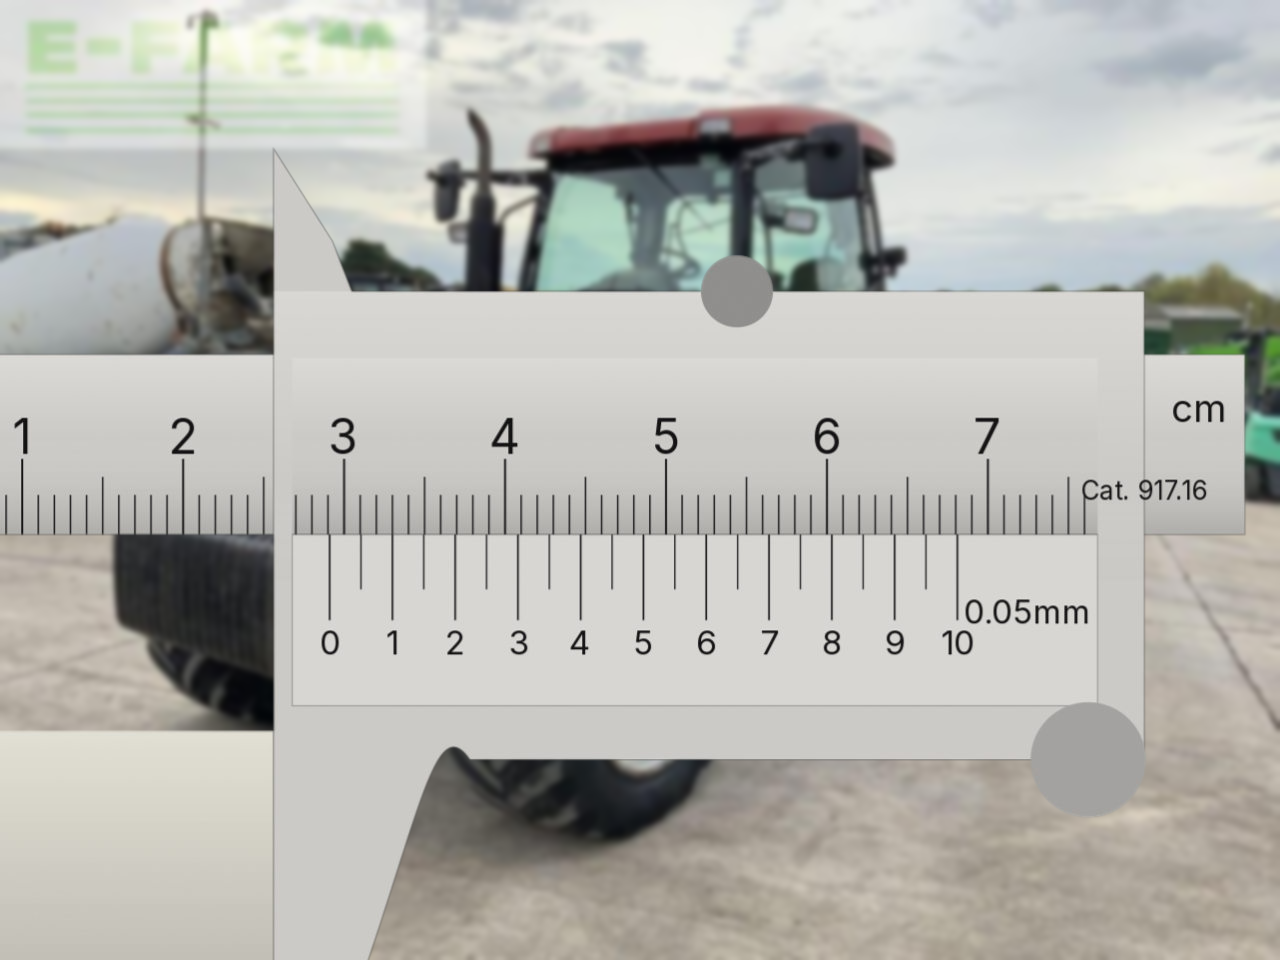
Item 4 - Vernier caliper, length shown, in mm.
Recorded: 29.1 mm
